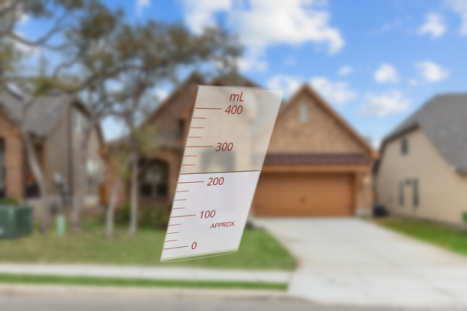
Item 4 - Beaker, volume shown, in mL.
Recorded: 225 mL
